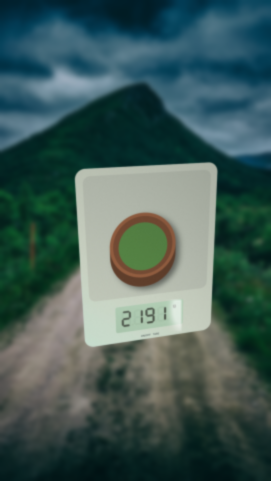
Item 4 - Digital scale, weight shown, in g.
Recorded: 2191 g
